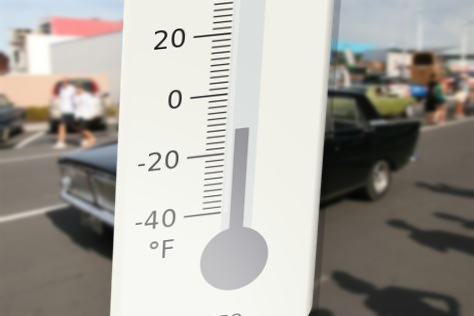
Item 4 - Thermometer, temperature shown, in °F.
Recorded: -12 °F
